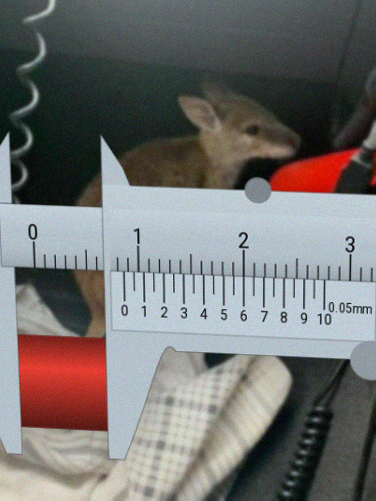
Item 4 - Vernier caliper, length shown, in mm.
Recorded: 8.6 mm
